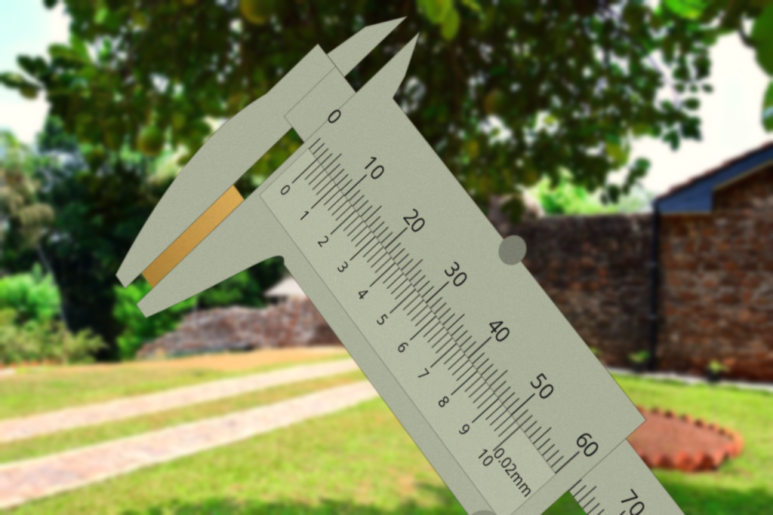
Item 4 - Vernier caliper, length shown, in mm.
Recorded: 3.0 mm
